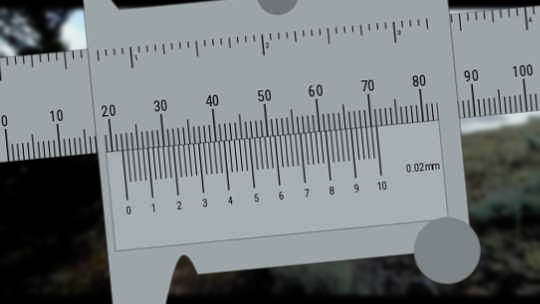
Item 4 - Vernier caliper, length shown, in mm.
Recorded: 22.0 mm
